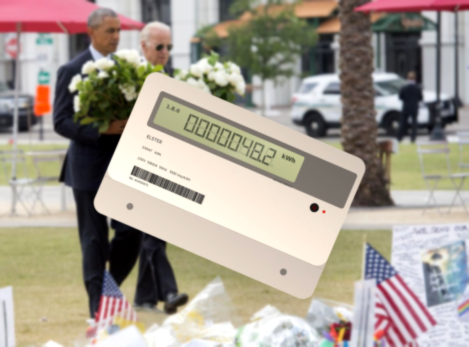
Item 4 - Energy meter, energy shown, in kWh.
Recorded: 48.2 kWh
